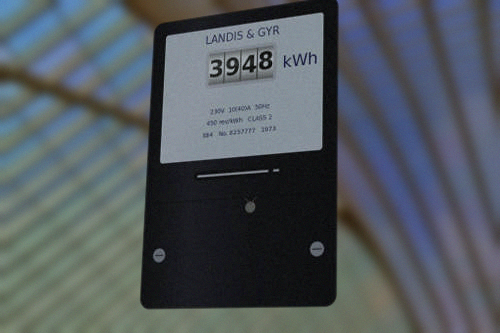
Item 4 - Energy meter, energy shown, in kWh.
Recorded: 3948 kWh
